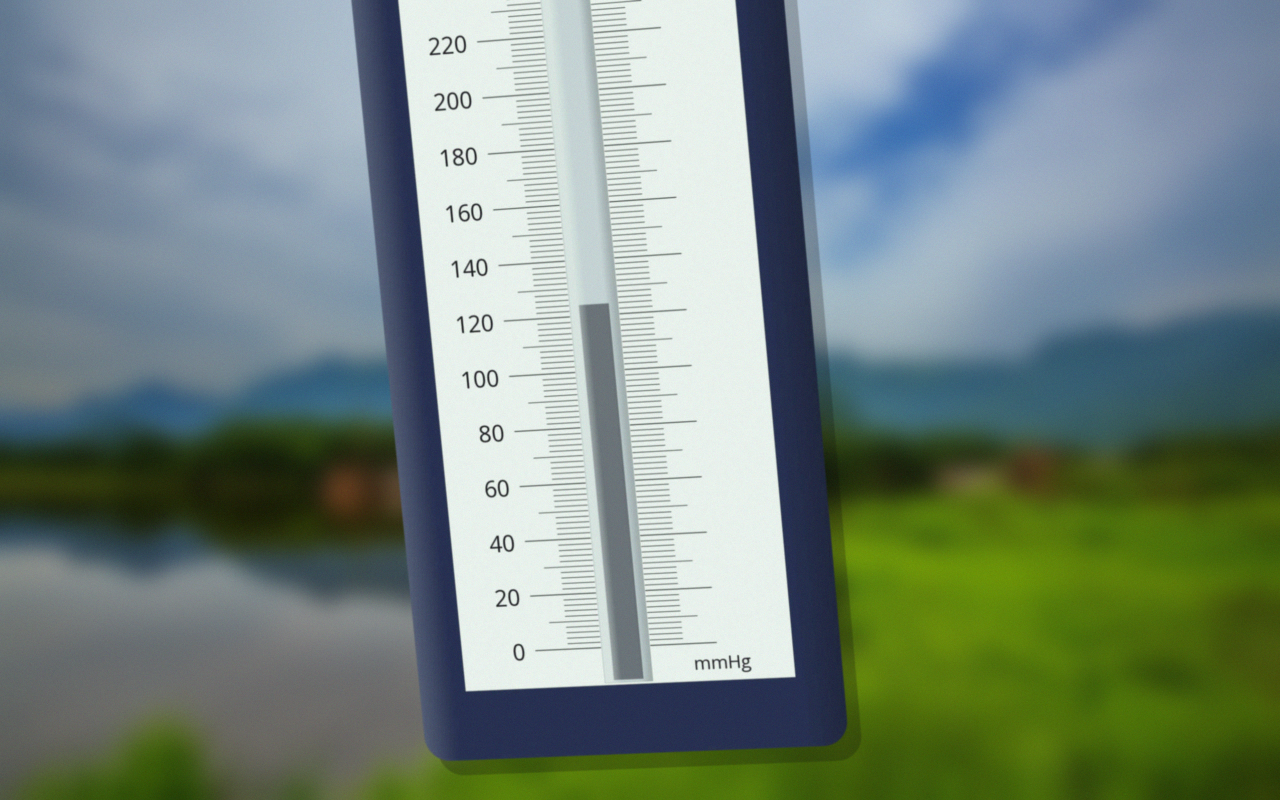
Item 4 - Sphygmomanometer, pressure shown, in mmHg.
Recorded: 124 mmHg
